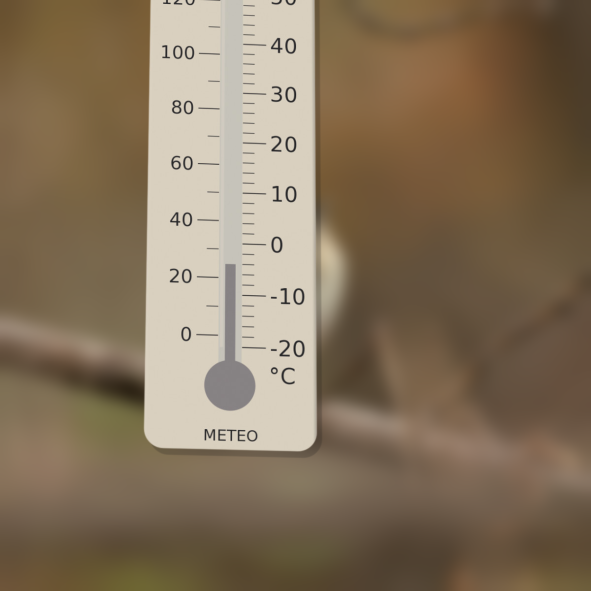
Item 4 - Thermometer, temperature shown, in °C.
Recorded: -4 °C
